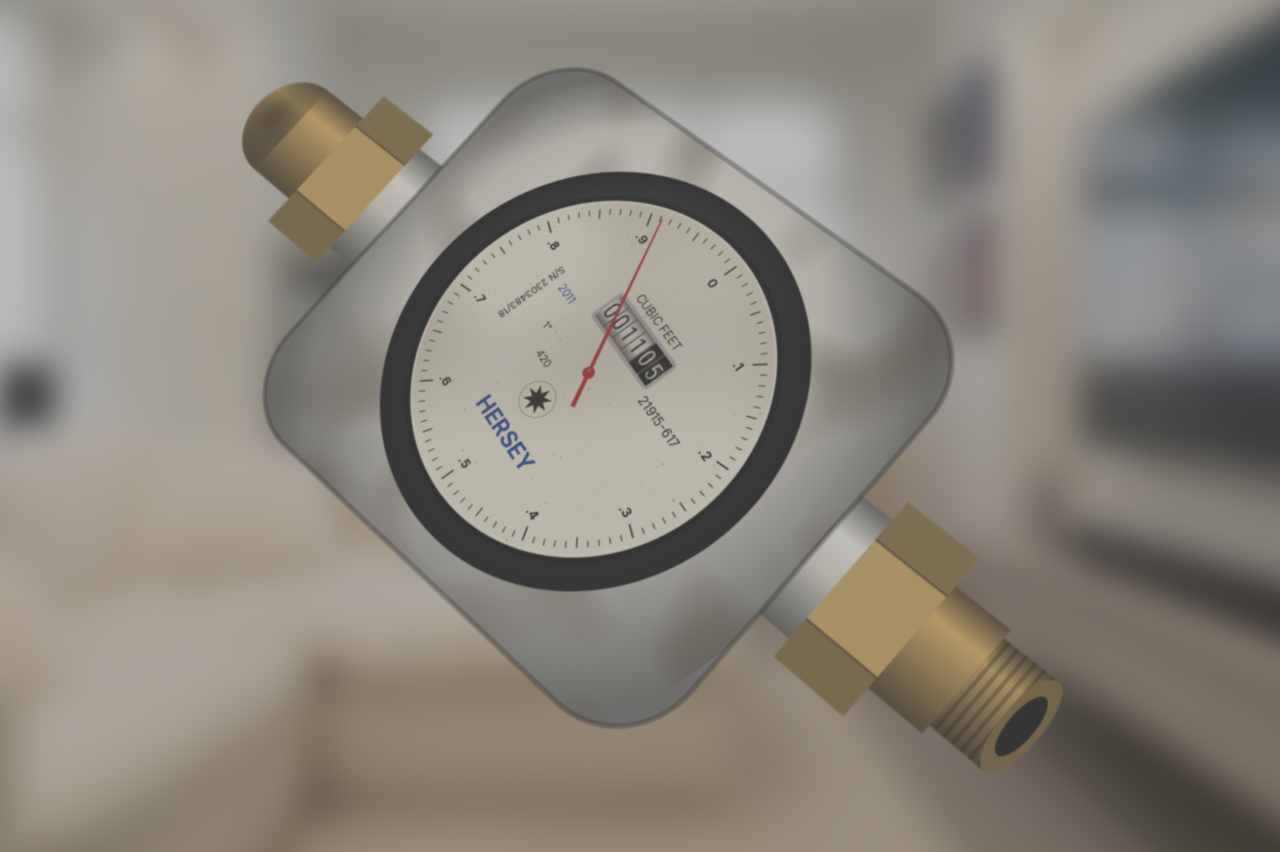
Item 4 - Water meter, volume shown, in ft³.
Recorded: 1104.91 ft³
